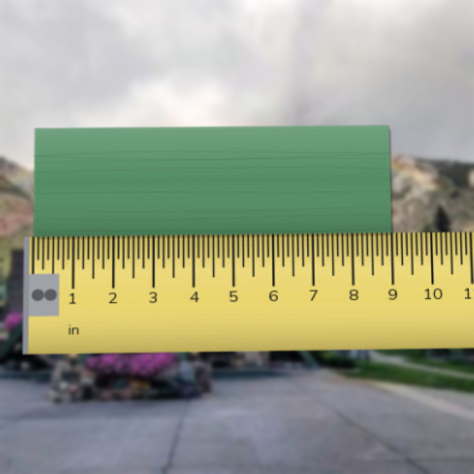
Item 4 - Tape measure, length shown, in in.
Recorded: 9 in
